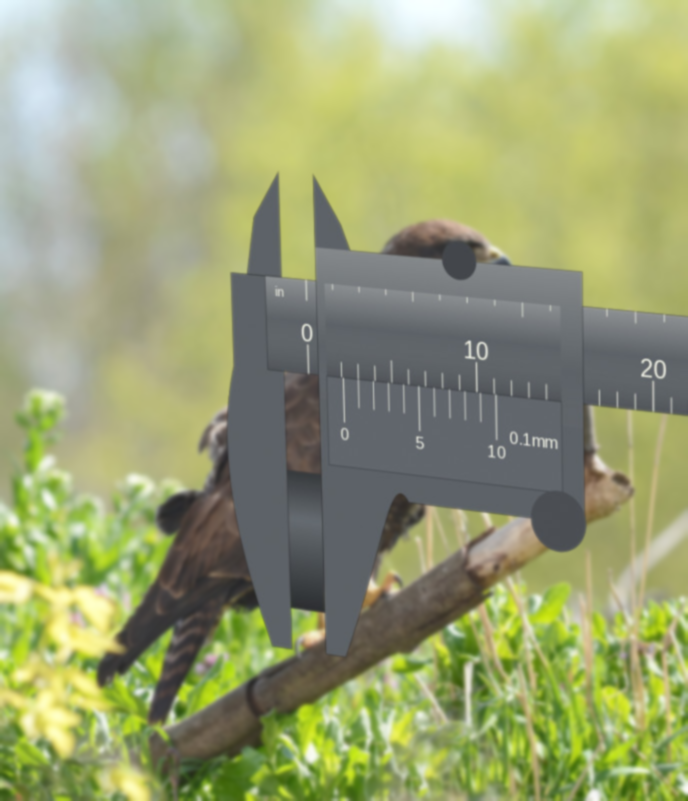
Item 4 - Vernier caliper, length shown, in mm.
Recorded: 2.1 mm
